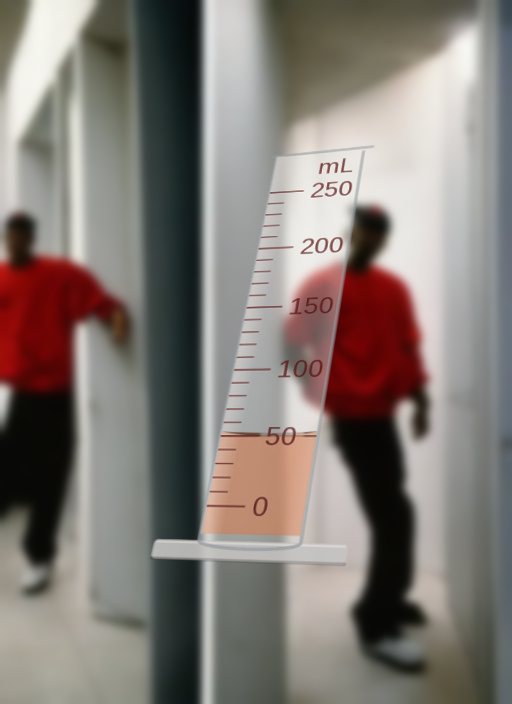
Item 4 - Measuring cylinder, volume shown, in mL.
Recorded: 50 mL
